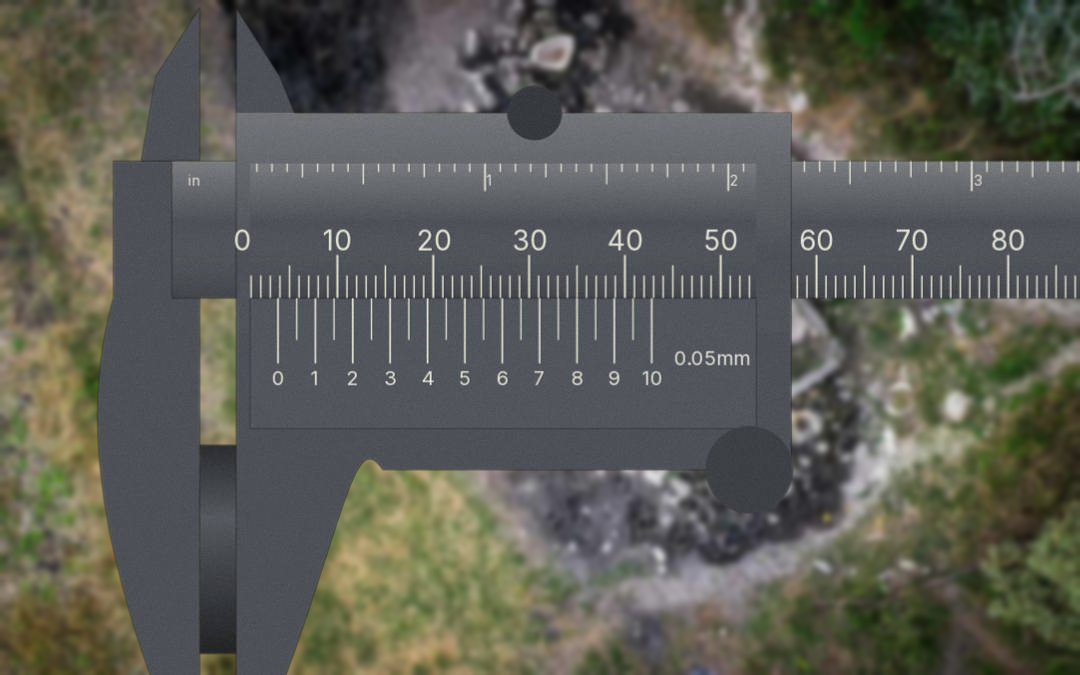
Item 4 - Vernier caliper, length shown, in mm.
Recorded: 3.8 mm
